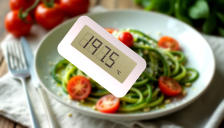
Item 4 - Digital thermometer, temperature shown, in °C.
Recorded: 197.5 °C
